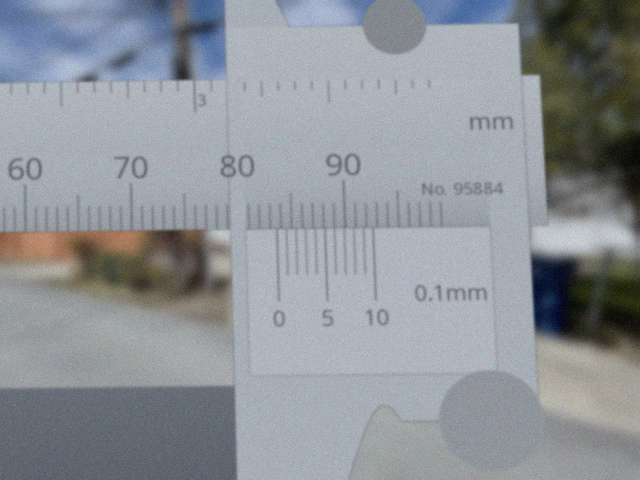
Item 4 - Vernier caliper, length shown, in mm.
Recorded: 83.6 mm
